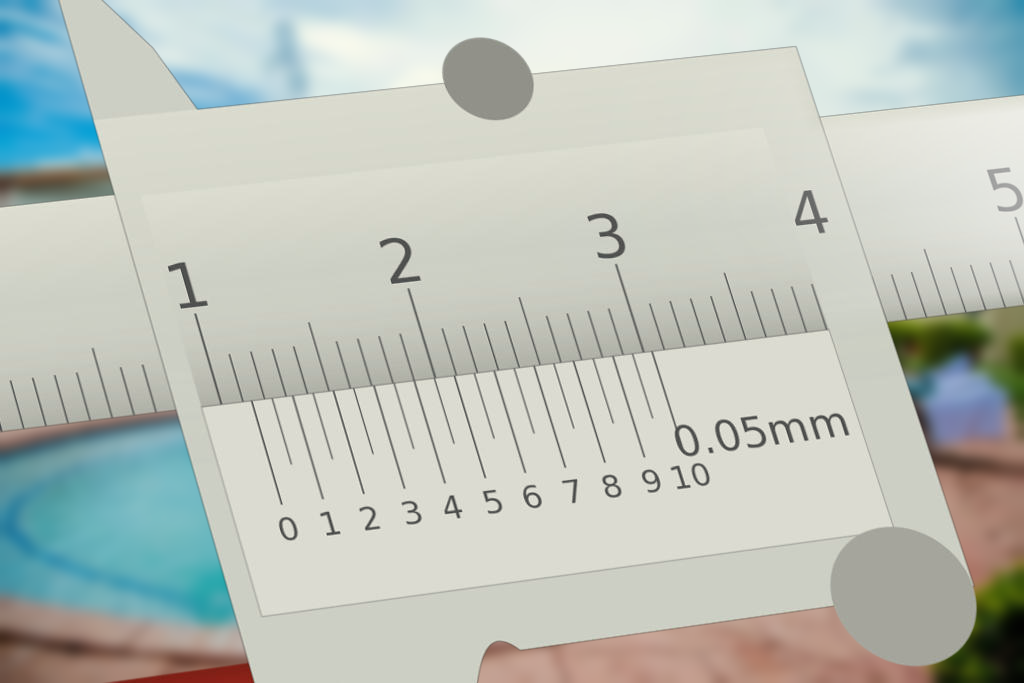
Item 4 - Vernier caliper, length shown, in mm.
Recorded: 11.4 mm
